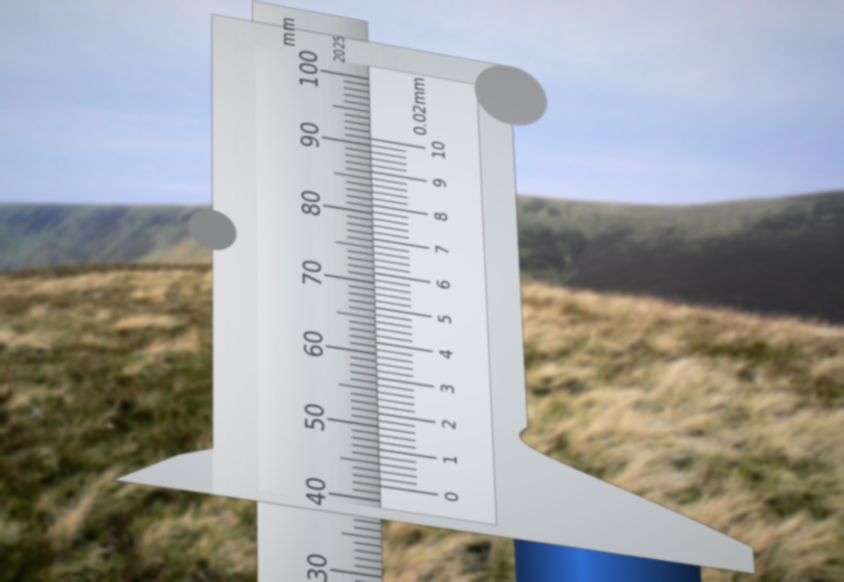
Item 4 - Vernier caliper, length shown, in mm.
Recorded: 42.0 mm
